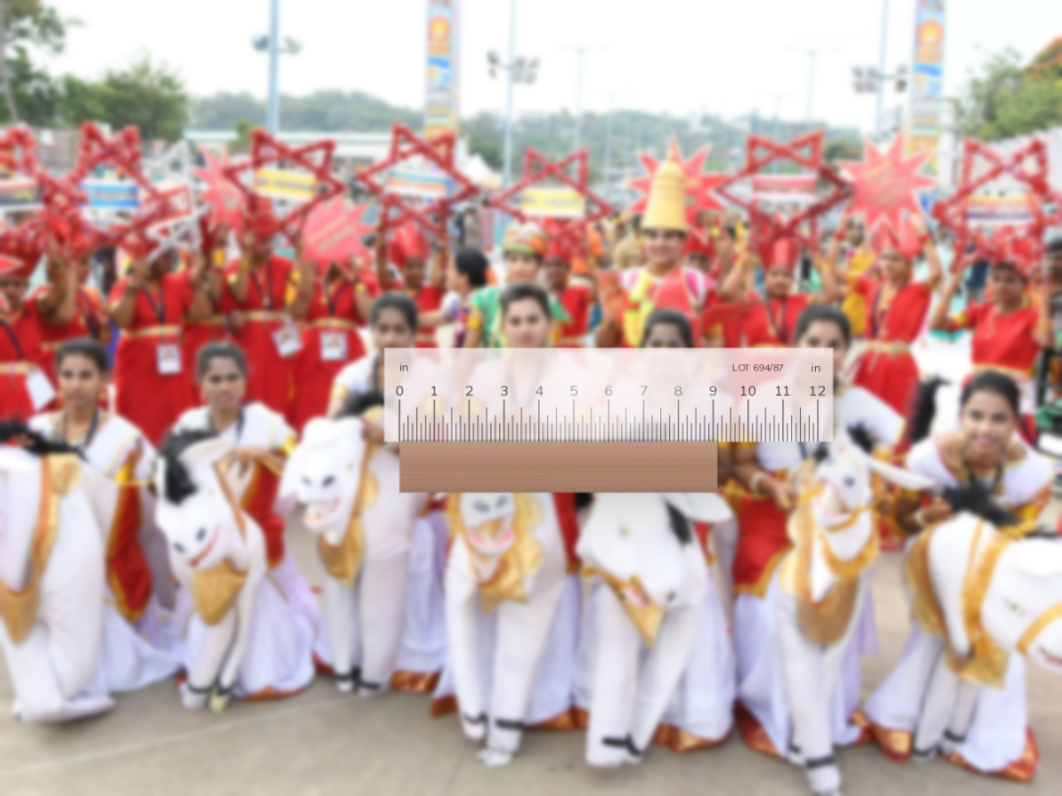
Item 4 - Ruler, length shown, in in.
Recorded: 9.125 in
